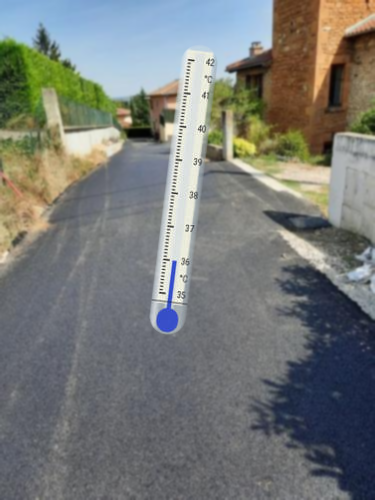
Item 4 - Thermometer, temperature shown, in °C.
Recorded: 36 °C
